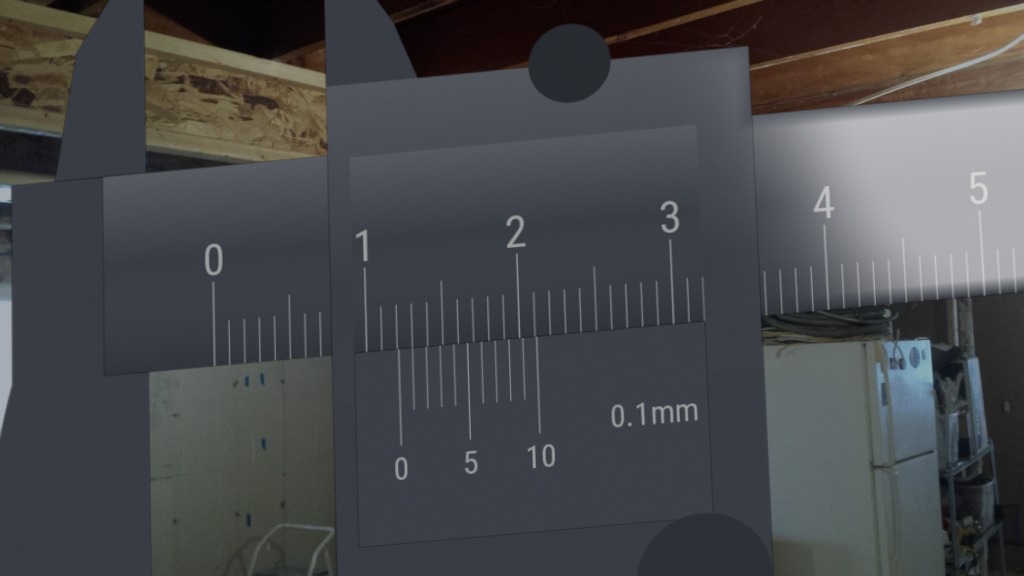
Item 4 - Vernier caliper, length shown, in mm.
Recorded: 12.1 mm
